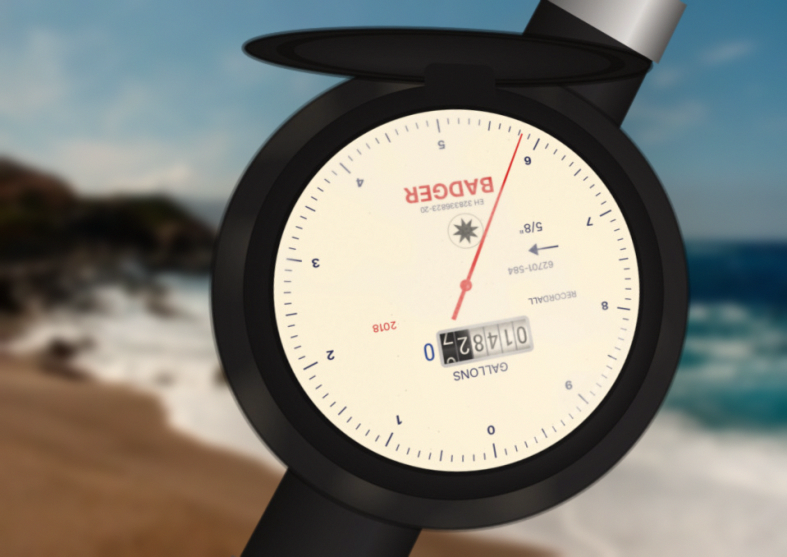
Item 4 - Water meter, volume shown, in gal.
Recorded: 148265.8 gal
